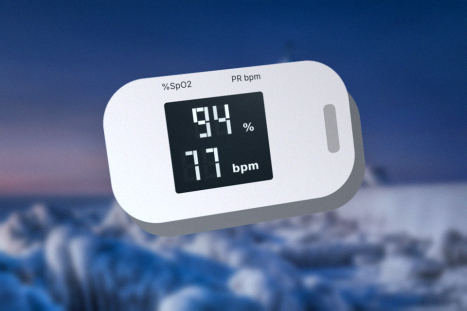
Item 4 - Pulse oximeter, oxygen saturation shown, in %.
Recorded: 94 %
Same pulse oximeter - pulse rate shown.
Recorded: 77 bpm
